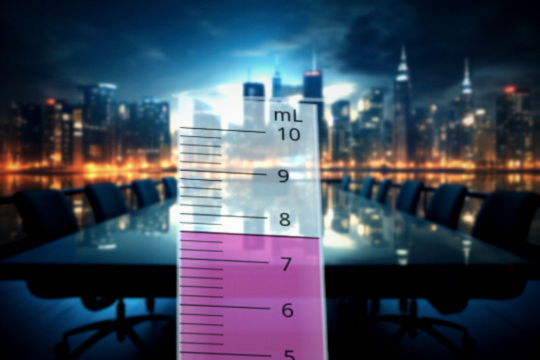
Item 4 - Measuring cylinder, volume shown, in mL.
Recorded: 7.6 mL
